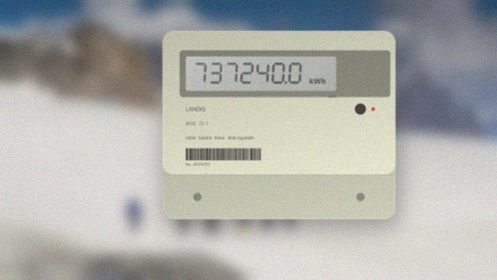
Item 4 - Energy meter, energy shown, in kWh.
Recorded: 737240.0 kWh
